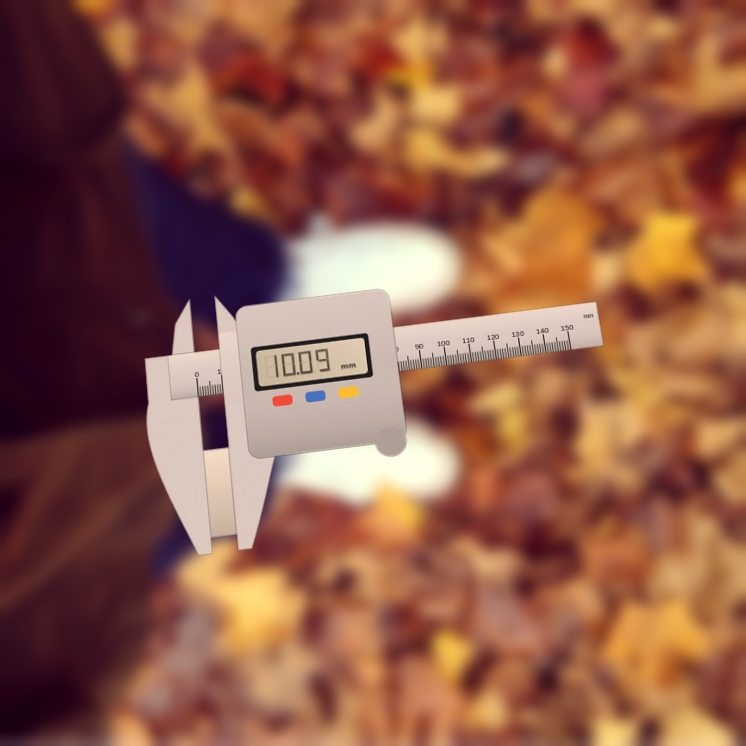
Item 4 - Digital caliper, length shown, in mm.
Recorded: 10.09 mm
